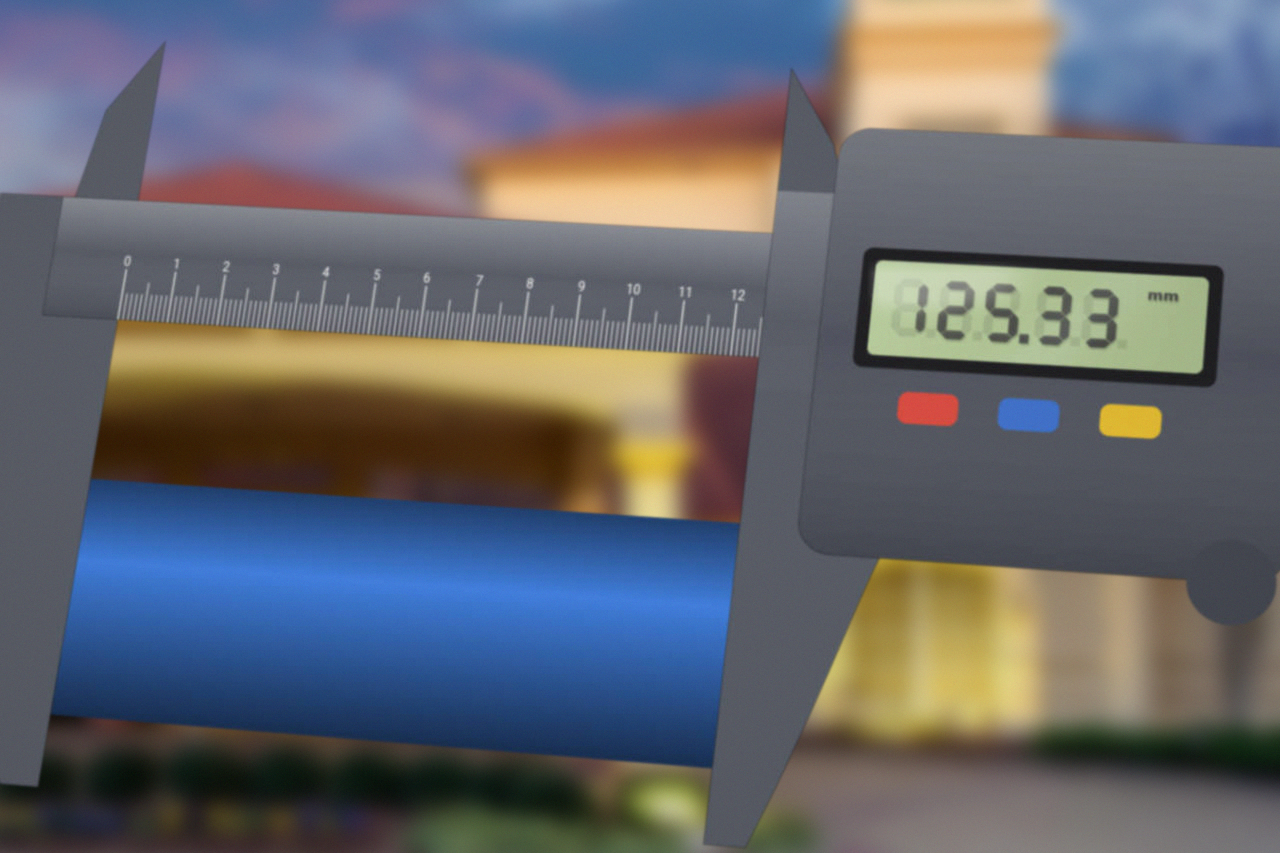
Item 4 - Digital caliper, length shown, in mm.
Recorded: 125.33 mm
